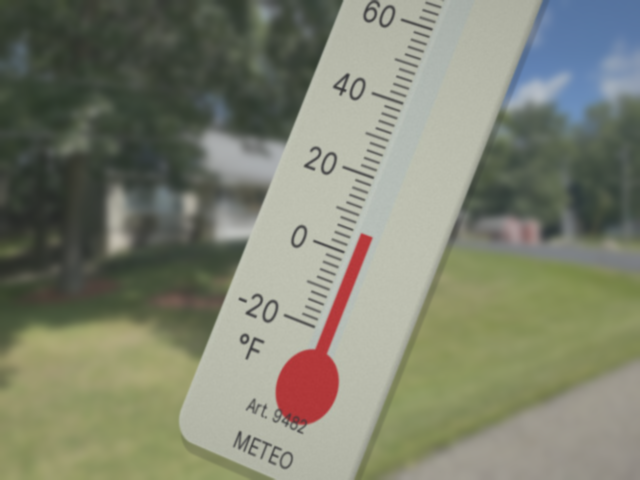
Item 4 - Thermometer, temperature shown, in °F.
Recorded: 6 °F
